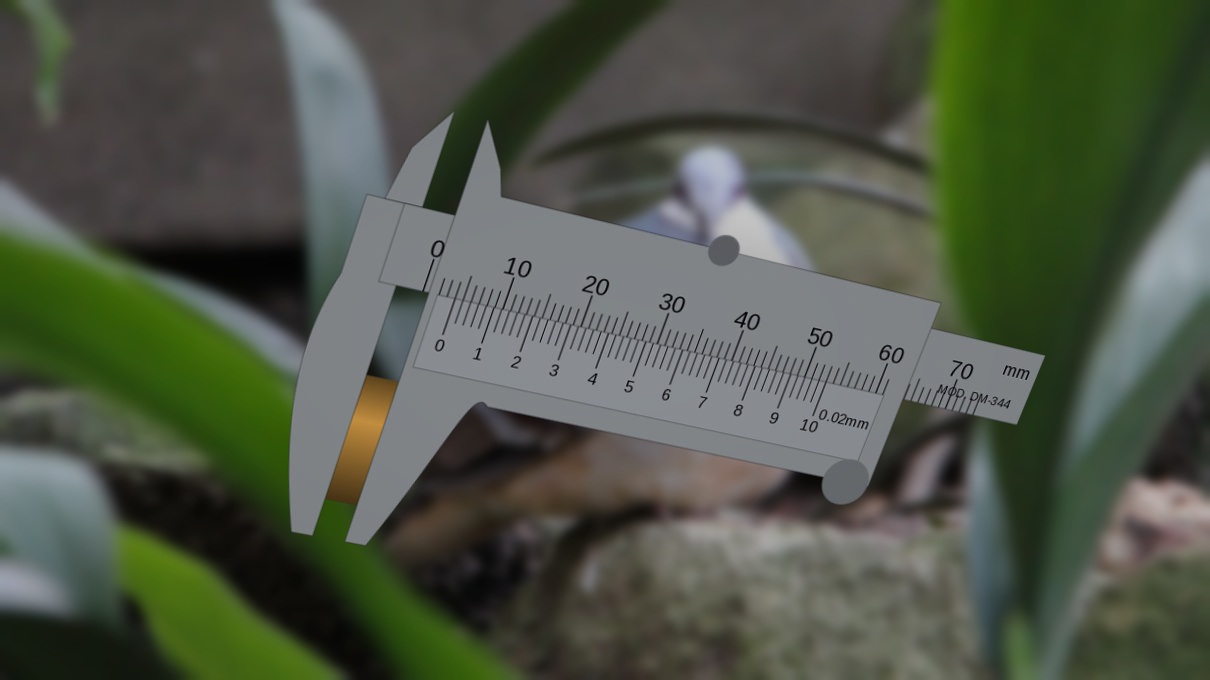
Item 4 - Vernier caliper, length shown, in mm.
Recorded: 4.0 mm
